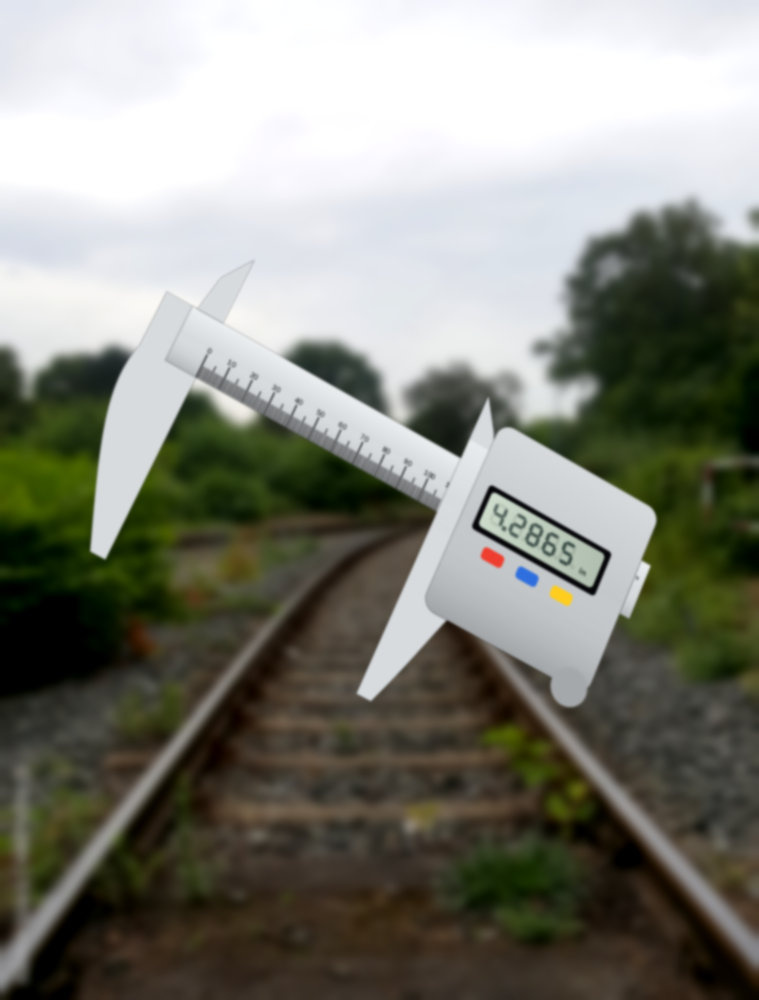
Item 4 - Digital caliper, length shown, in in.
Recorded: 4.2865 in
